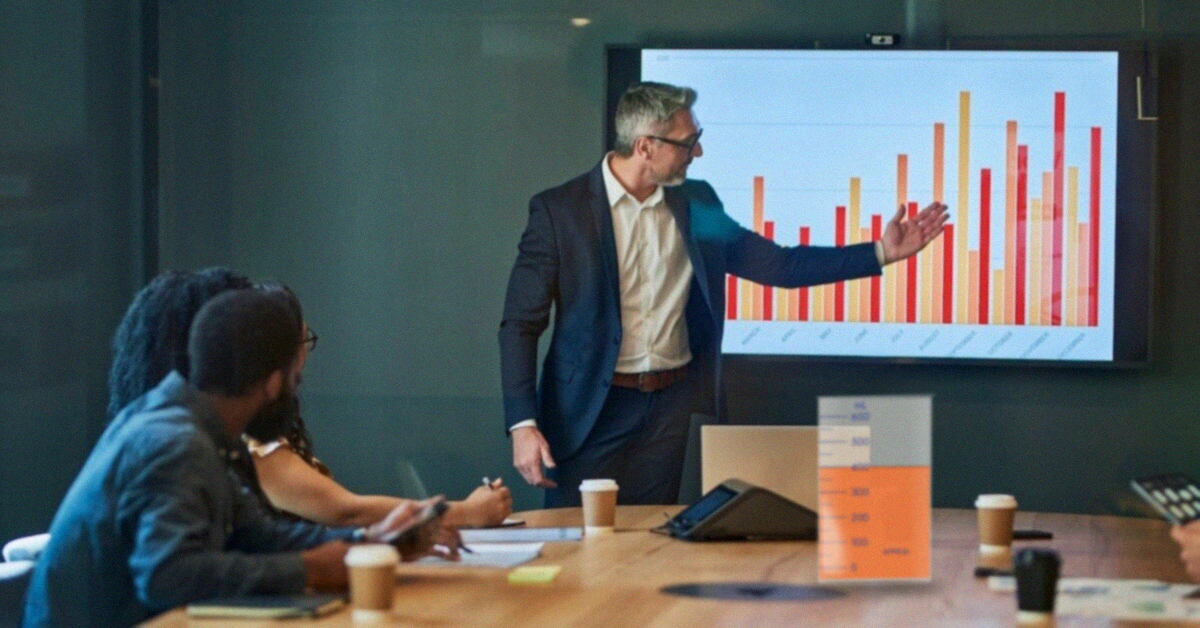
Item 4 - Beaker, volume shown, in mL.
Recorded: 400 mL
